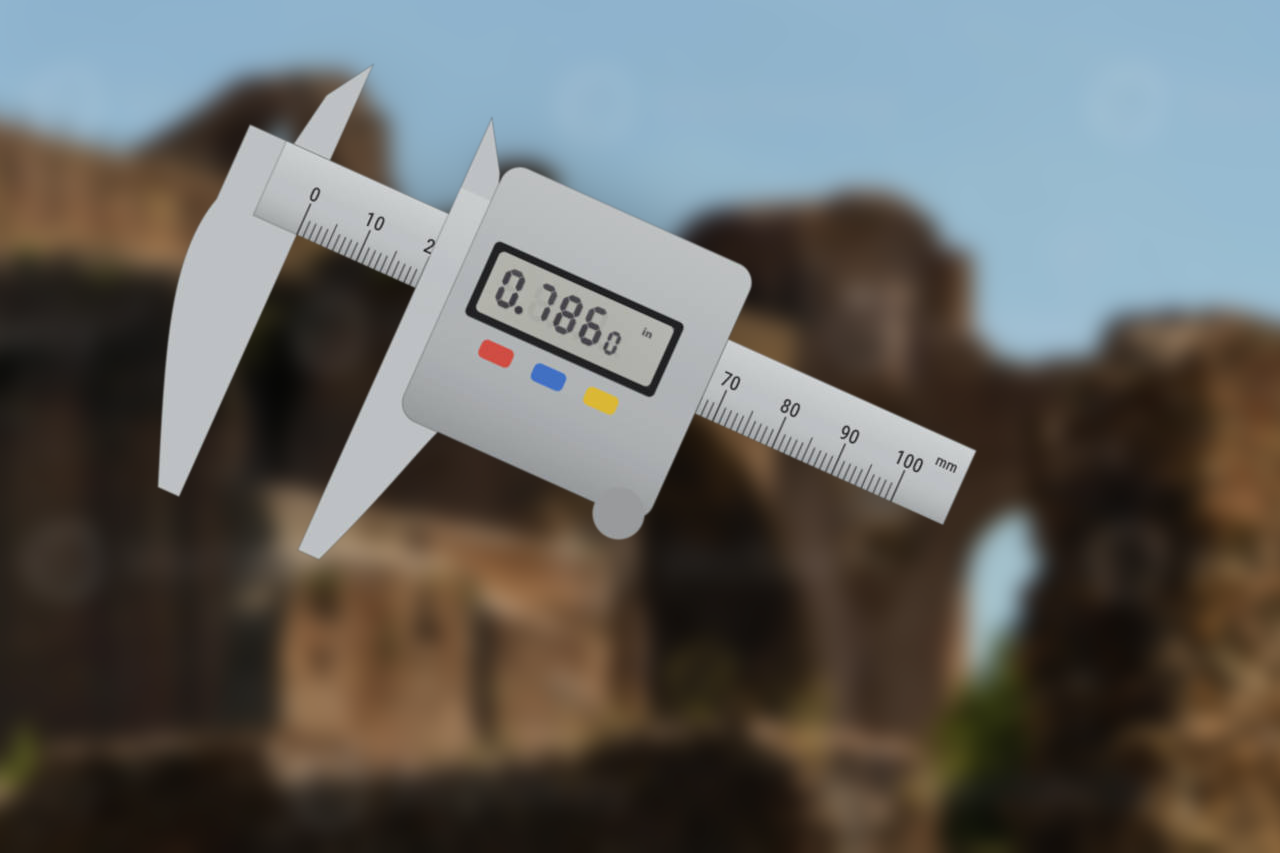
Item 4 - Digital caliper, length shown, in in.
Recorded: 0.7860 in
